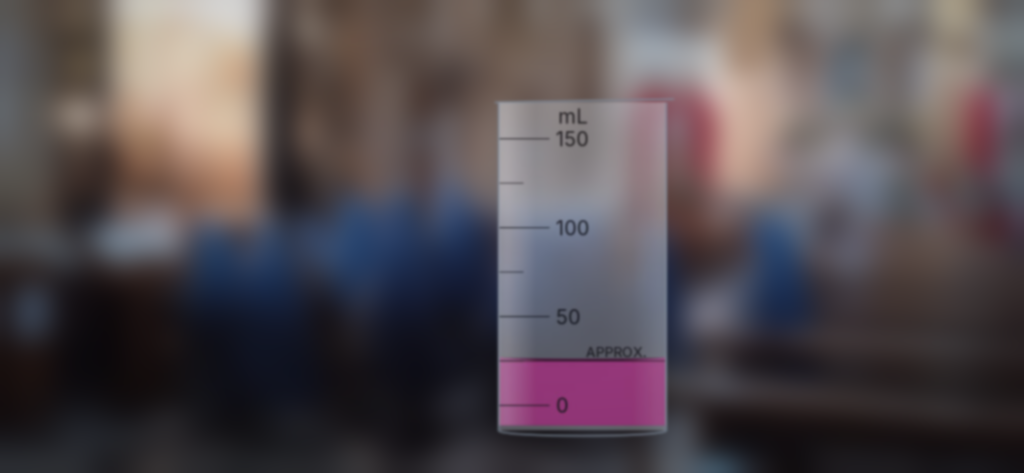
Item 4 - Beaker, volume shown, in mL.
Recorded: 25 mL
